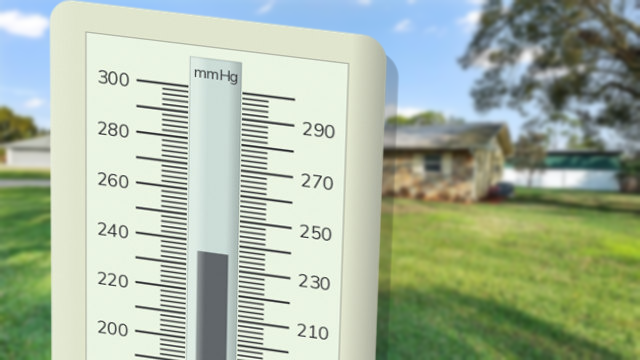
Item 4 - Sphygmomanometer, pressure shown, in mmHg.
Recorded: 236 mmHg
